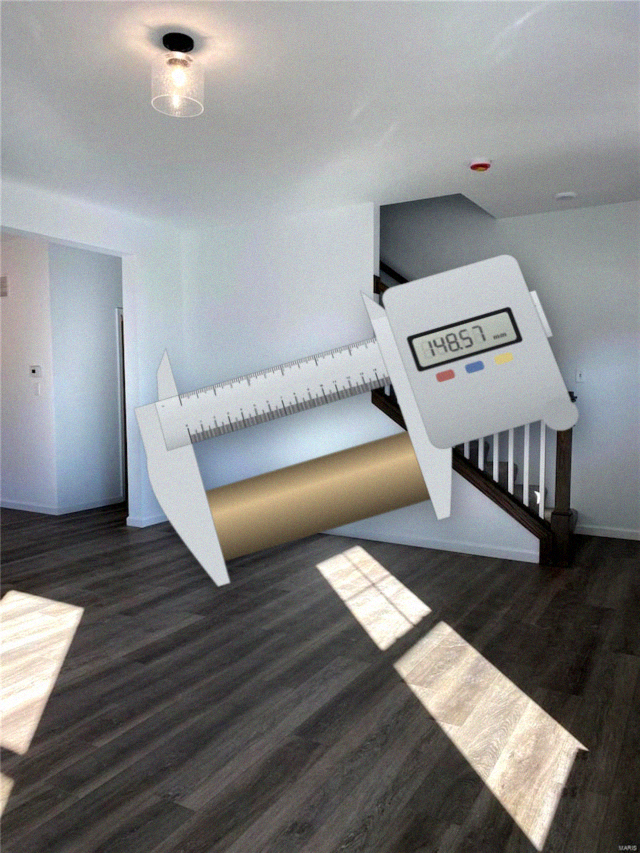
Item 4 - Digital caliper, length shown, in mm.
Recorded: 148.57 mm
